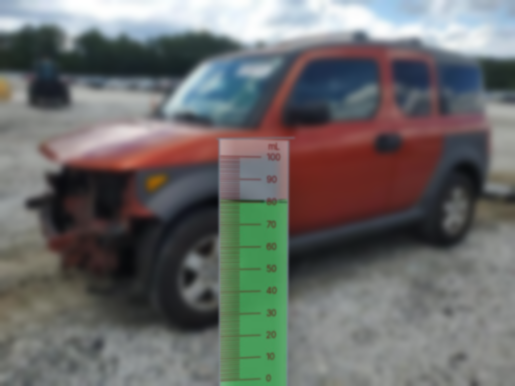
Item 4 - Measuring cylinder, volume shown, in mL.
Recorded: 80 mL
